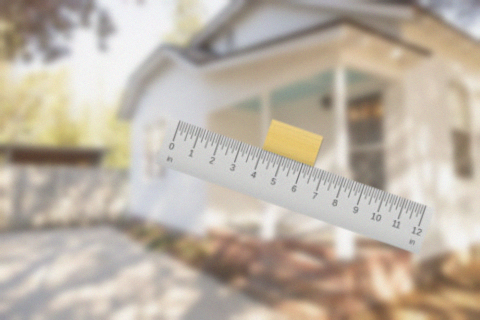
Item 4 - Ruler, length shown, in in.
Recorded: 2.5 in
